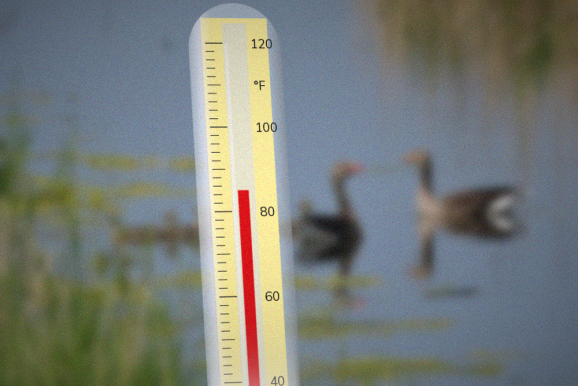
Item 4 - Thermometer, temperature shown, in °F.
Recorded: 85 °F
